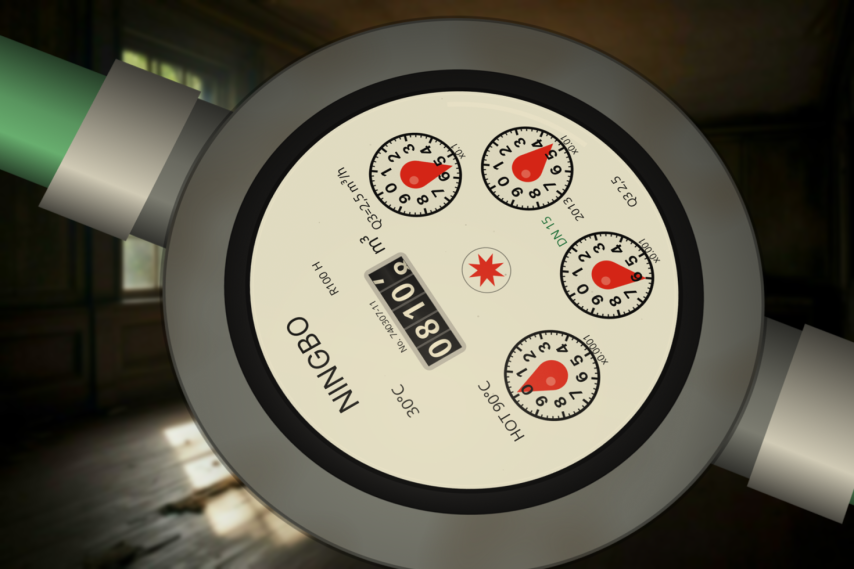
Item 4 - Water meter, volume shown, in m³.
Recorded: 8107.5460 m³
